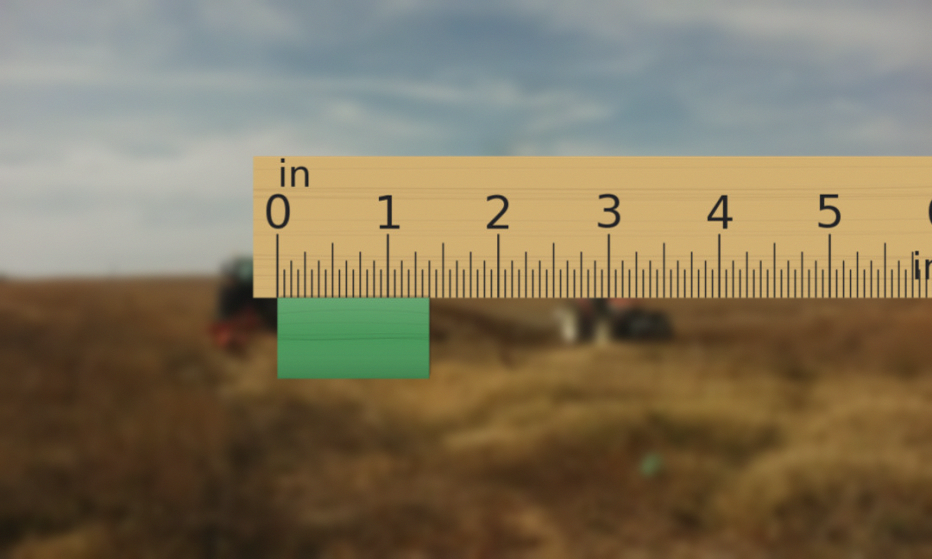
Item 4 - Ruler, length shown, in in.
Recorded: 1.375 in
